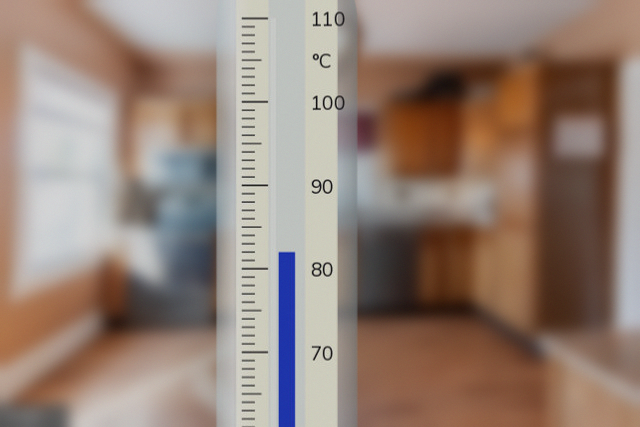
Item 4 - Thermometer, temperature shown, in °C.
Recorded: 82 °C
